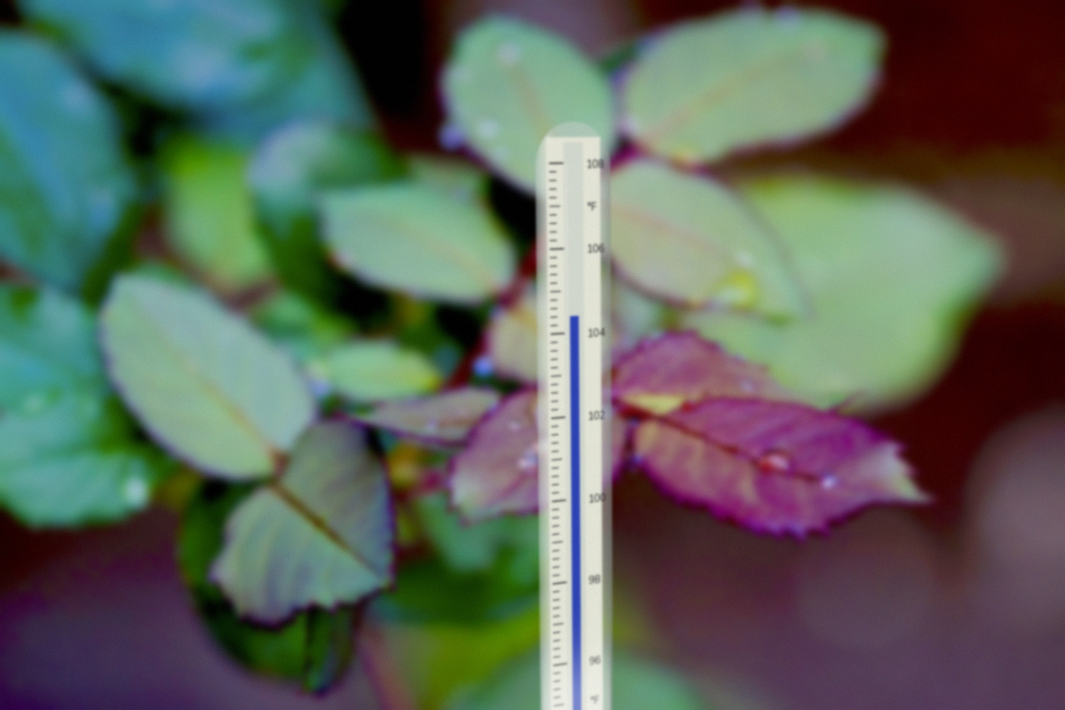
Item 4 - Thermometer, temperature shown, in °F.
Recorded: 104.4 °F
